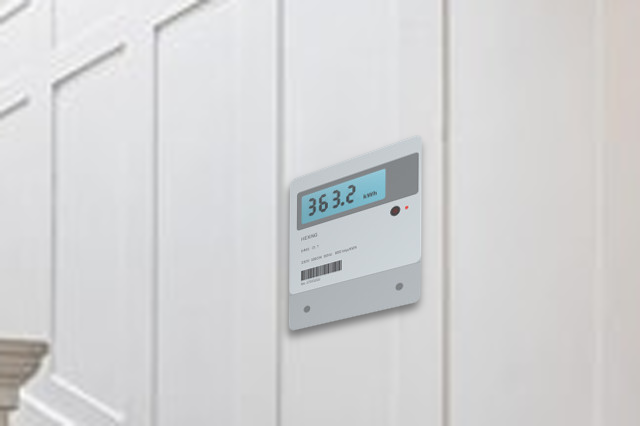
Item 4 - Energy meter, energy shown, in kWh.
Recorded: 363.2 kWh
